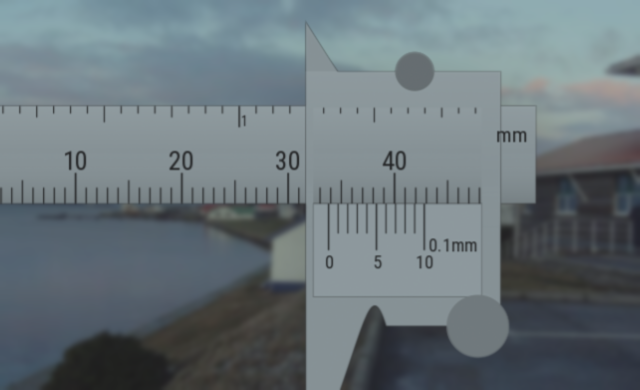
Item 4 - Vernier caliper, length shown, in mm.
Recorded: 33.8 mm
